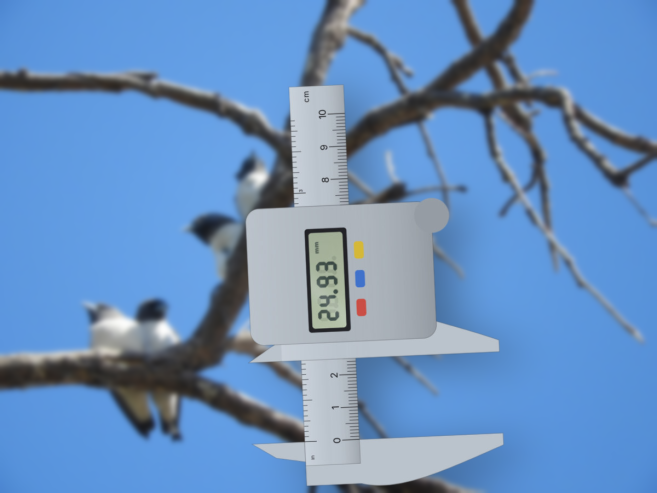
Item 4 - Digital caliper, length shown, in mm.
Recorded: 24.93 mm
